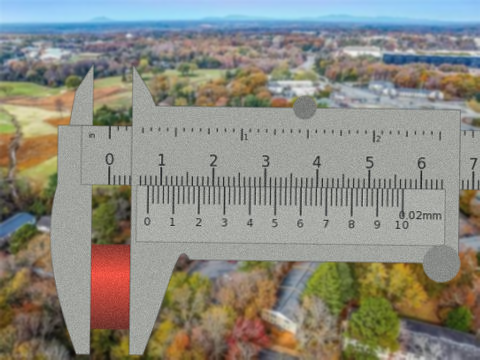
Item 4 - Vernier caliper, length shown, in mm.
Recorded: 7.5 mm
